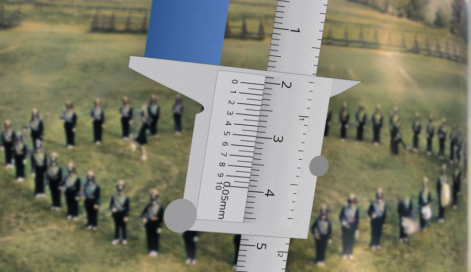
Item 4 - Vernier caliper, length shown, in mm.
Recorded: 20.4 mm
